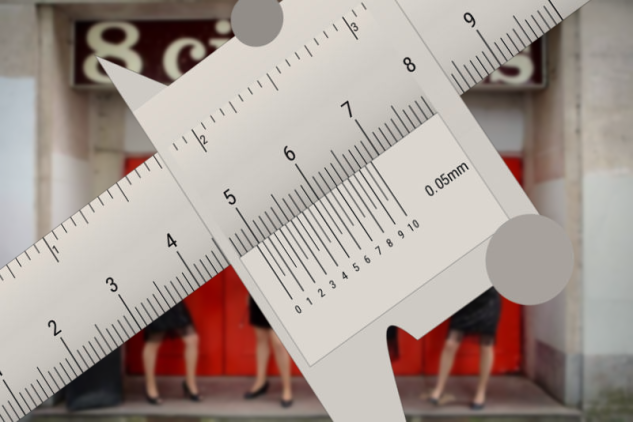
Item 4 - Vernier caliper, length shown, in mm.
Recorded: 49.6 mm
